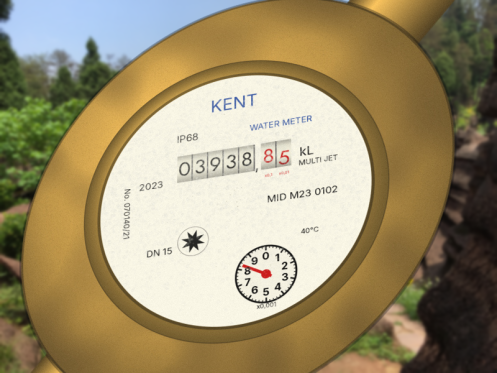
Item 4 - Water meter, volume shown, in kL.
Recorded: 3938.848 kL
